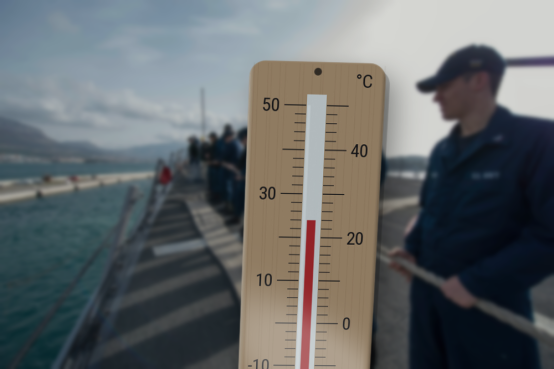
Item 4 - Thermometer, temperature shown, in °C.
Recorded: 24 °C
